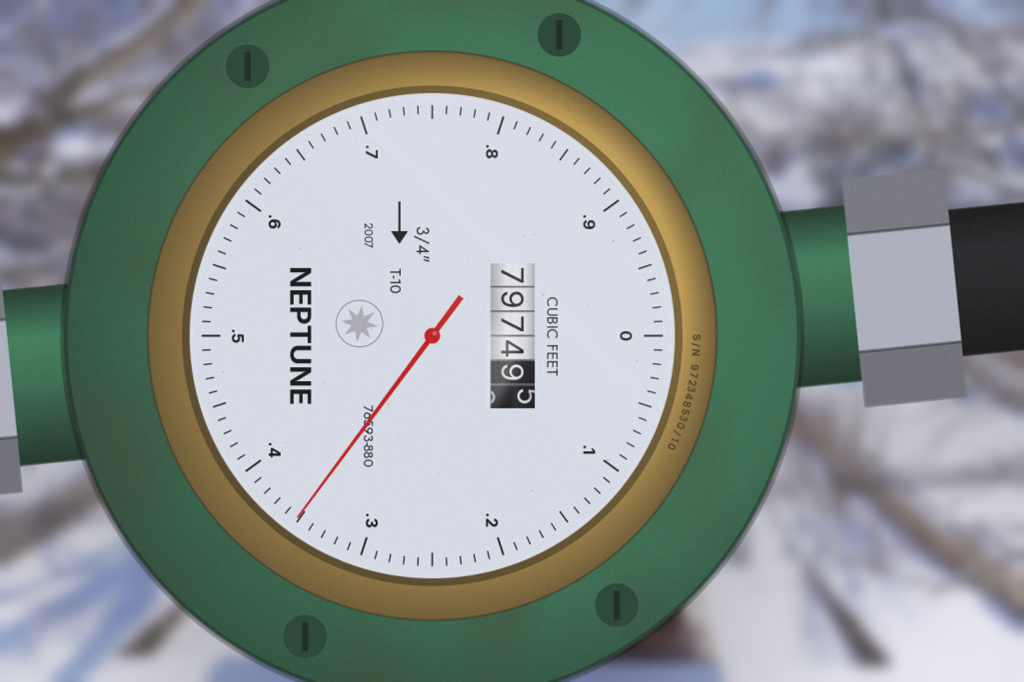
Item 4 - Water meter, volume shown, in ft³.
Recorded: 797495.35 ft³
